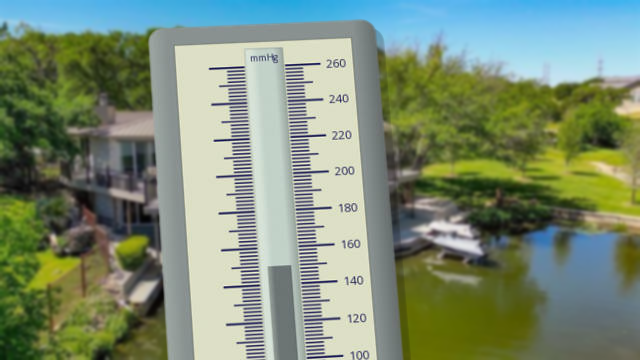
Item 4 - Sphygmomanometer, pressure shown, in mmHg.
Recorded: 150 mmHg
